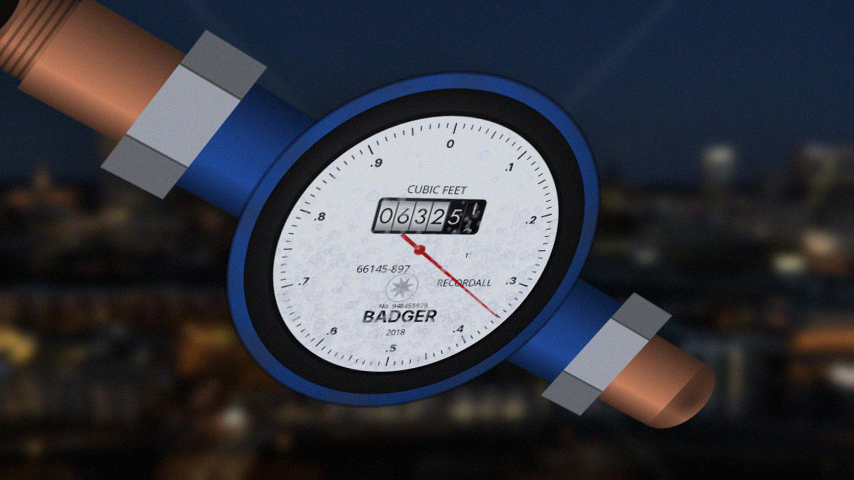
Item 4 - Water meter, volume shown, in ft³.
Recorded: 63251.35 ft³
